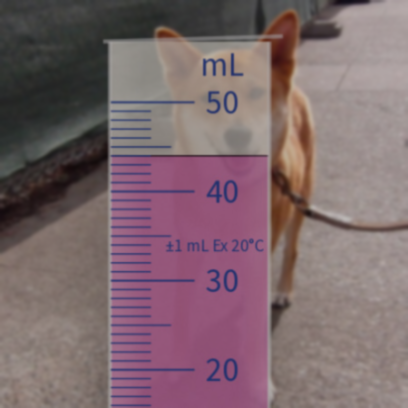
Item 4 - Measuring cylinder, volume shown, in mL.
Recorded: 44 mL
